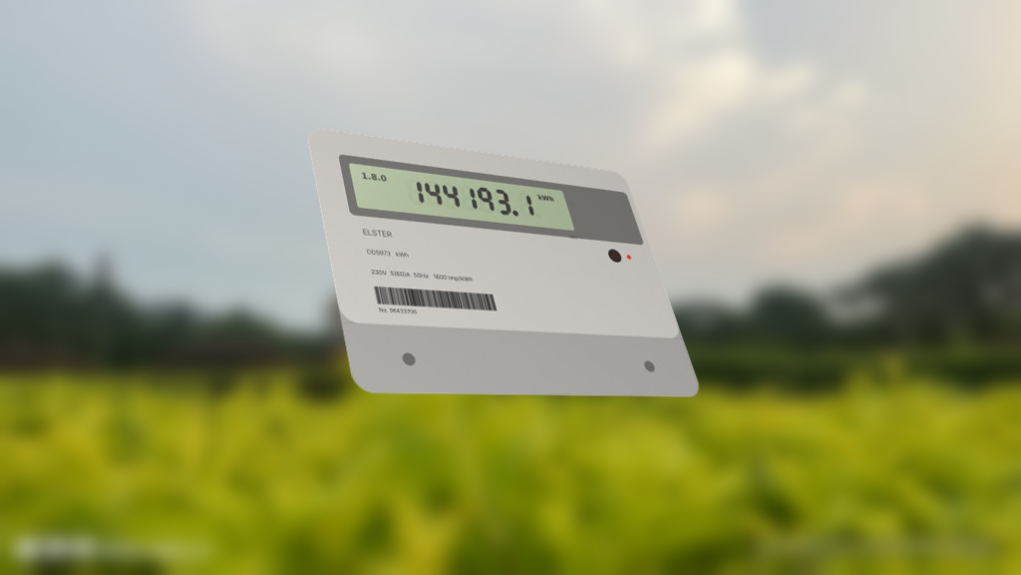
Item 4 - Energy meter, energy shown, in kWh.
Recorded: 144193.1 kWh
